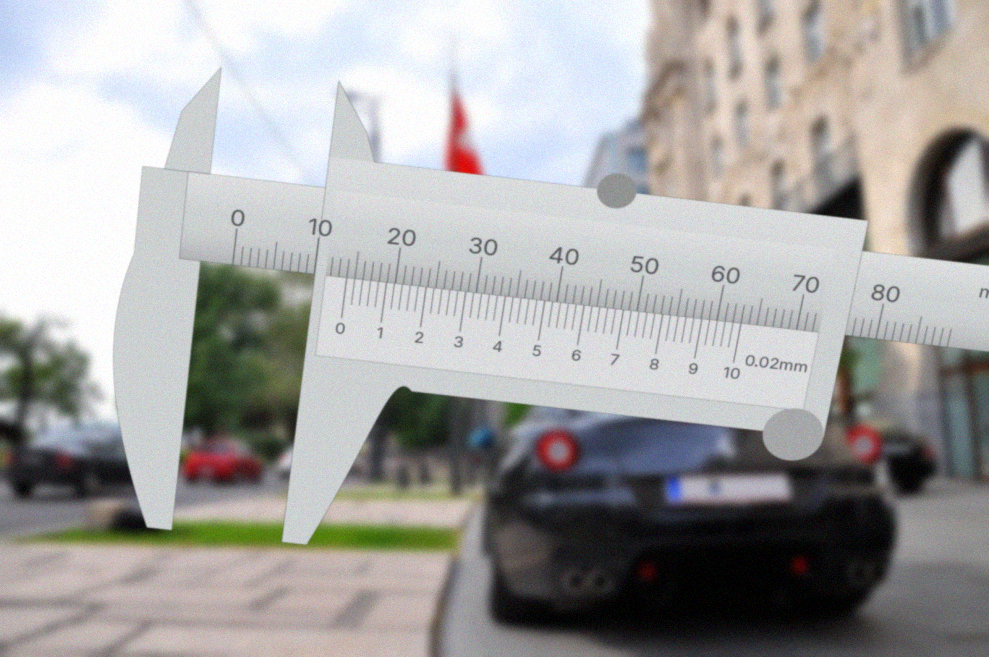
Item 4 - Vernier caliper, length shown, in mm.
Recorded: 14.0 mm
